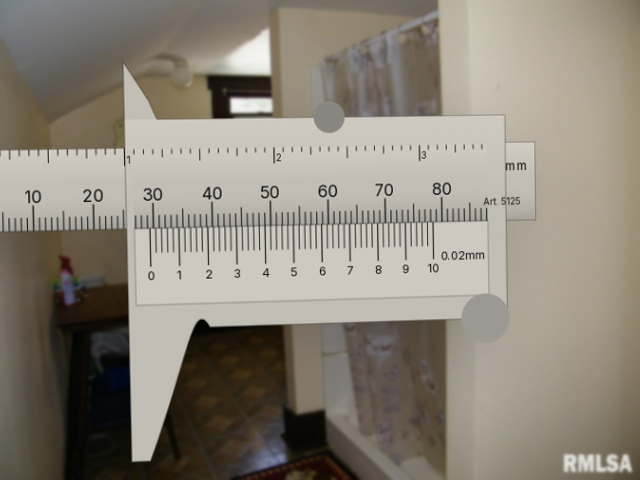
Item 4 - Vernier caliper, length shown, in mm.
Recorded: 29.4 mm
